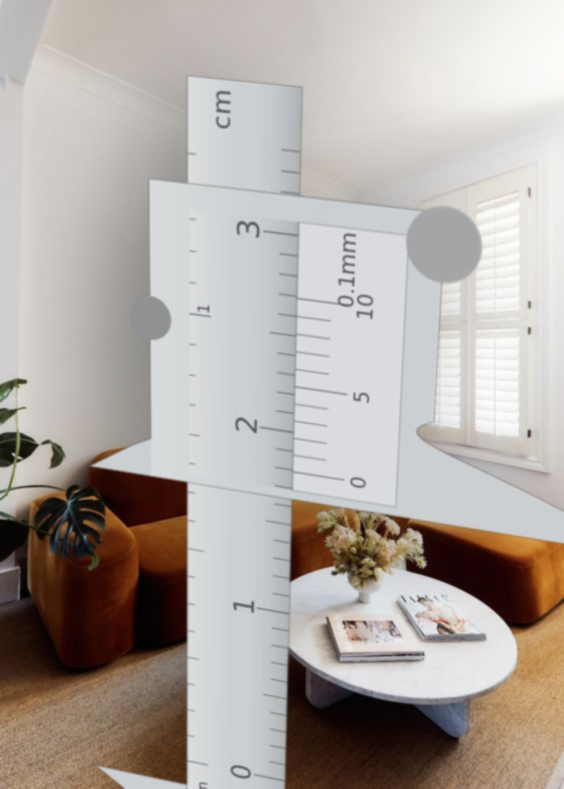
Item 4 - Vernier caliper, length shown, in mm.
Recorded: 17.9 mm
